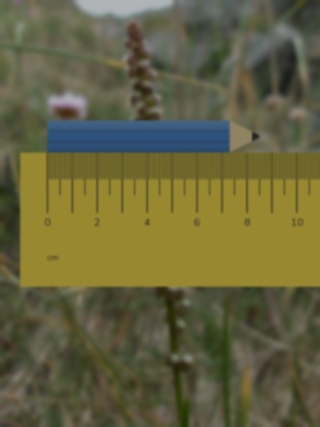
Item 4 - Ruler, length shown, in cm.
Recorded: 8.5 cm
